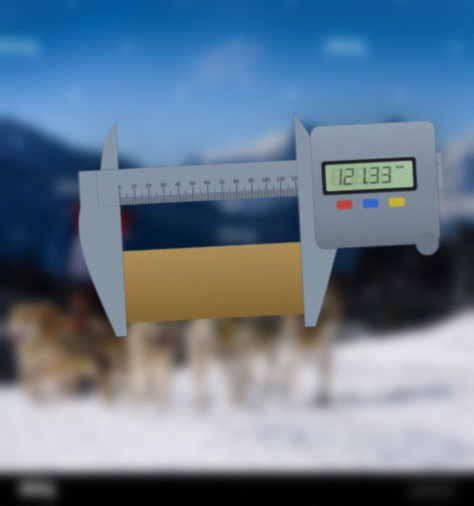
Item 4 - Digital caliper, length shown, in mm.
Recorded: 121.33 mm
